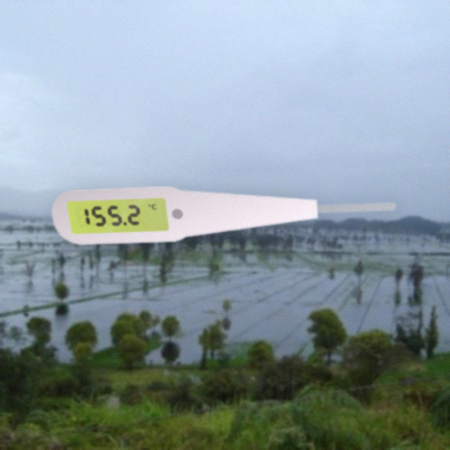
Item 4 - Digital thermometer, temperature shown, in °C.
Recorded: 155.2 °C
